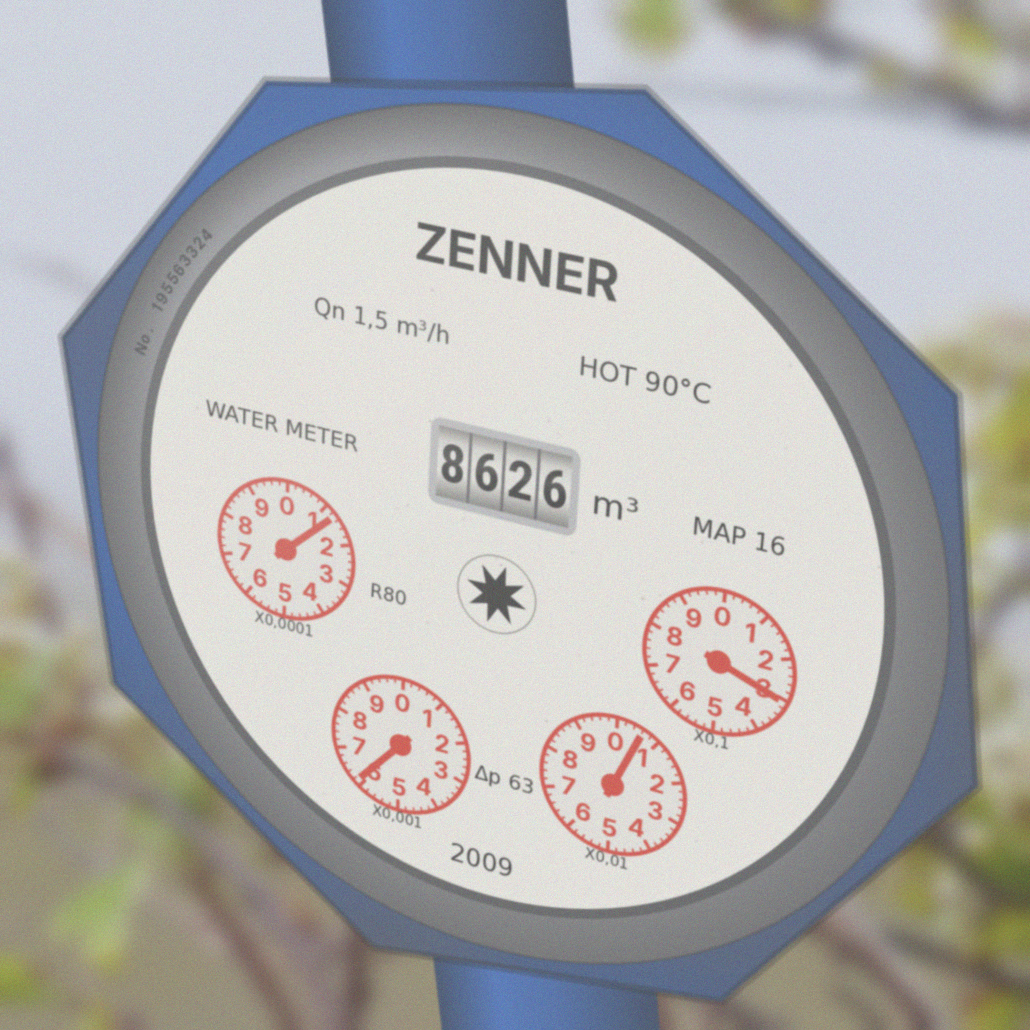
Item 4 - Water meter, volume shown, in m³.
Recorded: 8626.3061 m³
